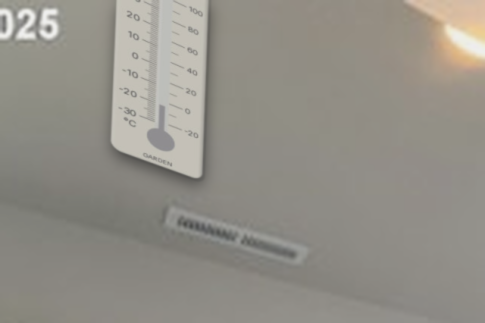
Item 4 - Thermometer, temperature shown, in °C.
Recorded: -20 °C
